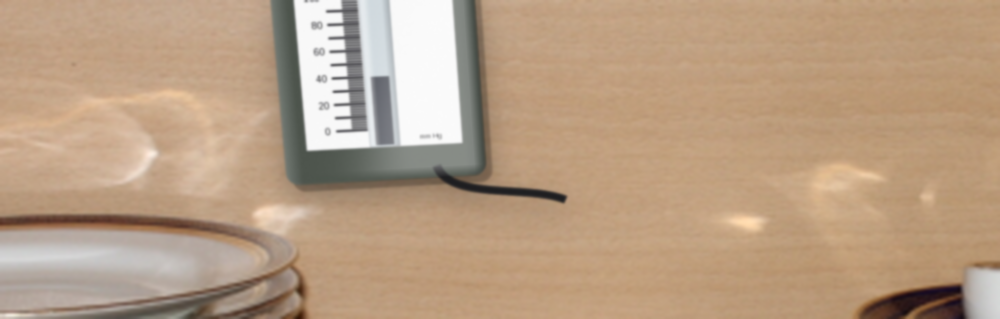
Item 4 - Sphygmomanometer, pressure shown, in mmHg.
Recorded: 40 mmHg
